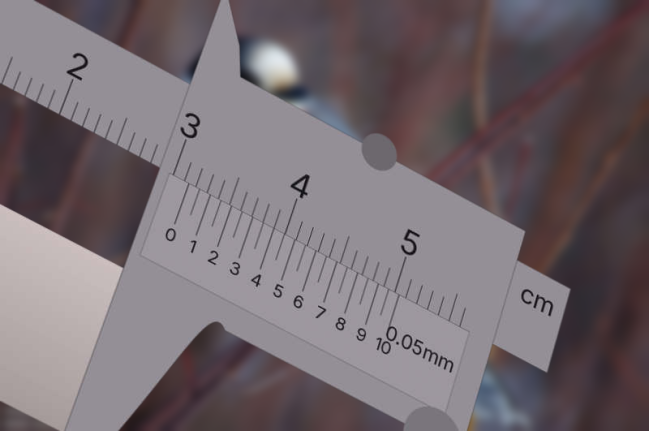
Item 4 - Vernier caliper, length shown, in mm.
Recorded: 31.4 mm
